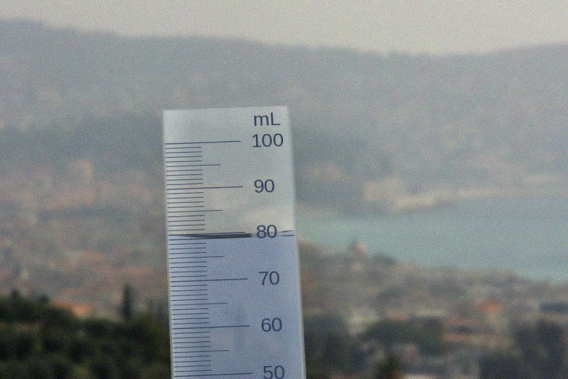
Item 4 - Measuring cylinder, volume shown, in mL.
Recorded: 79 mL
